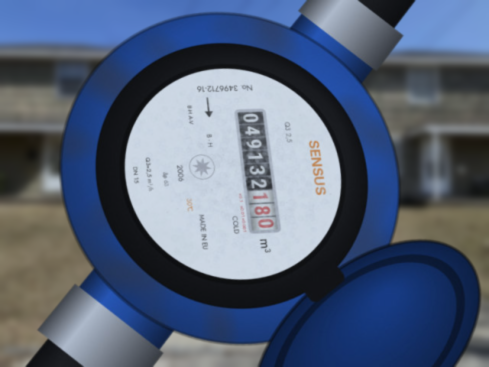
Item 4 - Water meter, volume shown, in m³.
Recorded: 49132.180 m³
